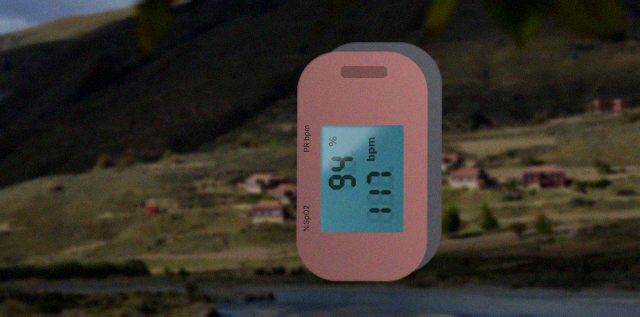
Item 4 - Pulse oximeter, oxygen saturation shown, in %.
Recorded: 94 %
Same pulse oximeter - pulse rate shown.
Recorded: 117 bpm
